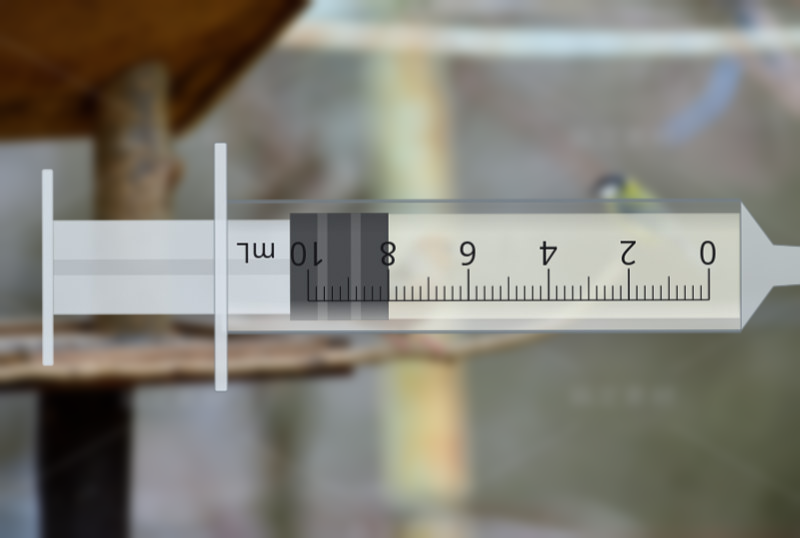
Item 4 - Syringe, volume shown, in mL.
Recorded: 8 mL
